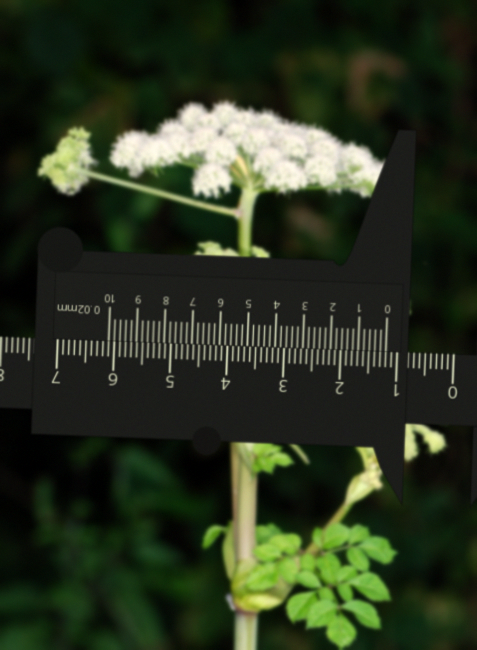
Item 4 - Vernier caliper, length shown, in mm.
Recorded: 12.0 mm
